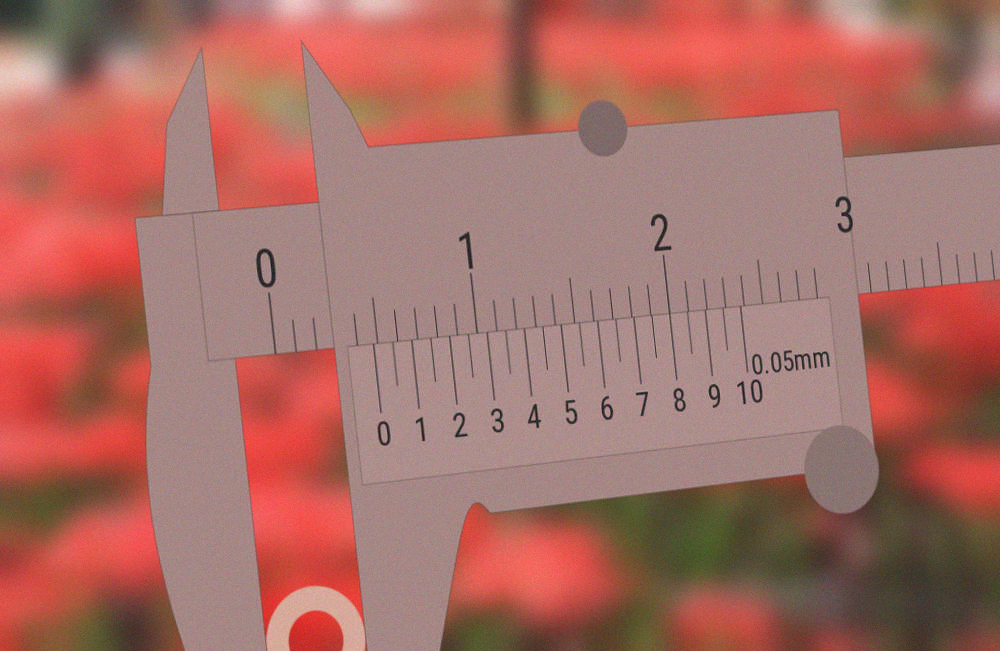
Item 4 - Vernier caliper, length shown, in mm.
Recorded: 4.8 mm
